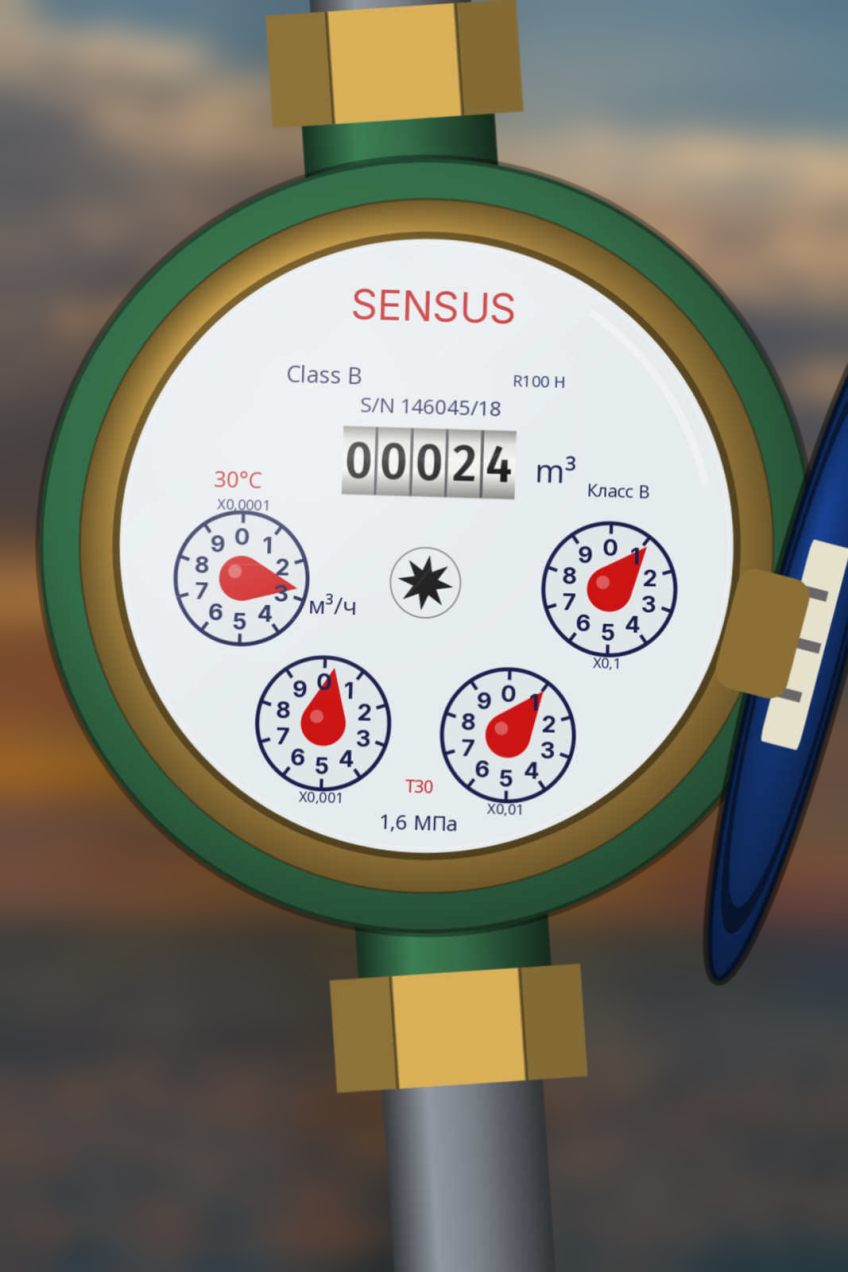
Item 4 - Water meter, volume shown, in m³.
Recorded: 24.1102 m³
